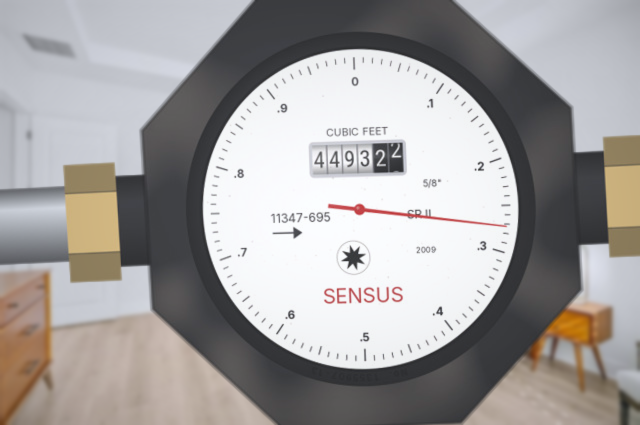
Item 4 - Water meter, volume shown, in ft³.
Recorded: 449322.27 ft³
